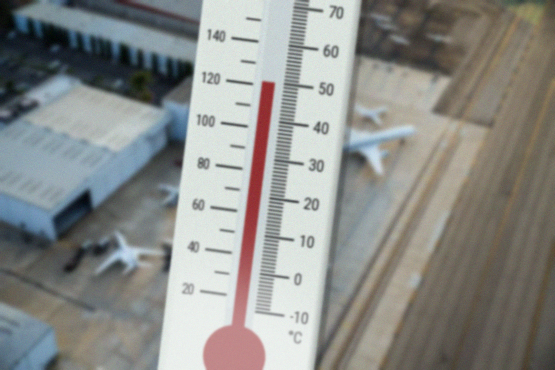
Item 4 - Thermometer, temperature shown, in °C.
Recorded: 50 °C
